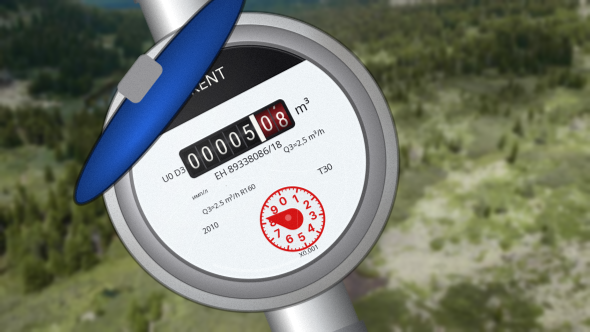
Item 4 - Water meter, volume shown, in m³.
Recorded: 5.078 m³
